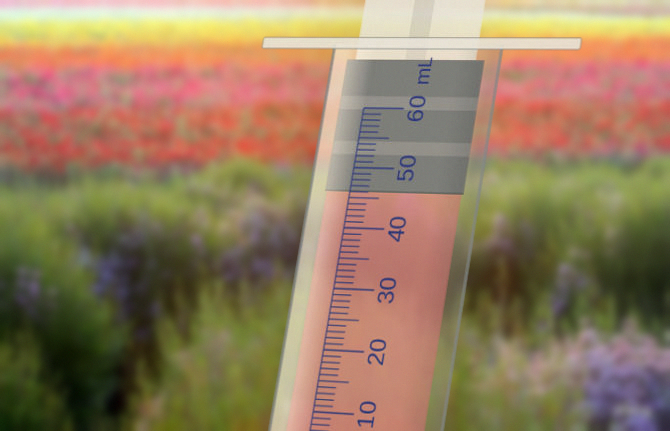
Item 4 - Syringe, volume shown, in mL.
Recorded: 46 mL
